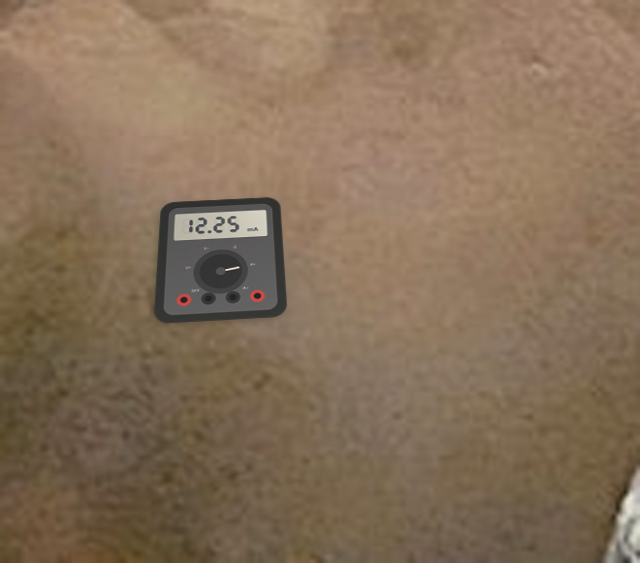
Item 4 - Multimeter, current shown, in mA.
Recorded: 12.25 mA
